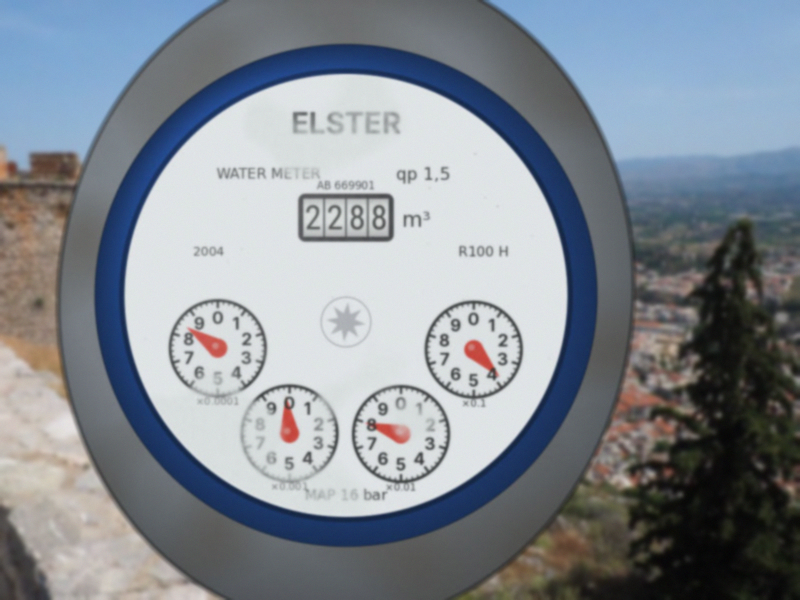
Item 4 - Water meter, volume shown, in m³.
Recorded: 2288.3798 m³
